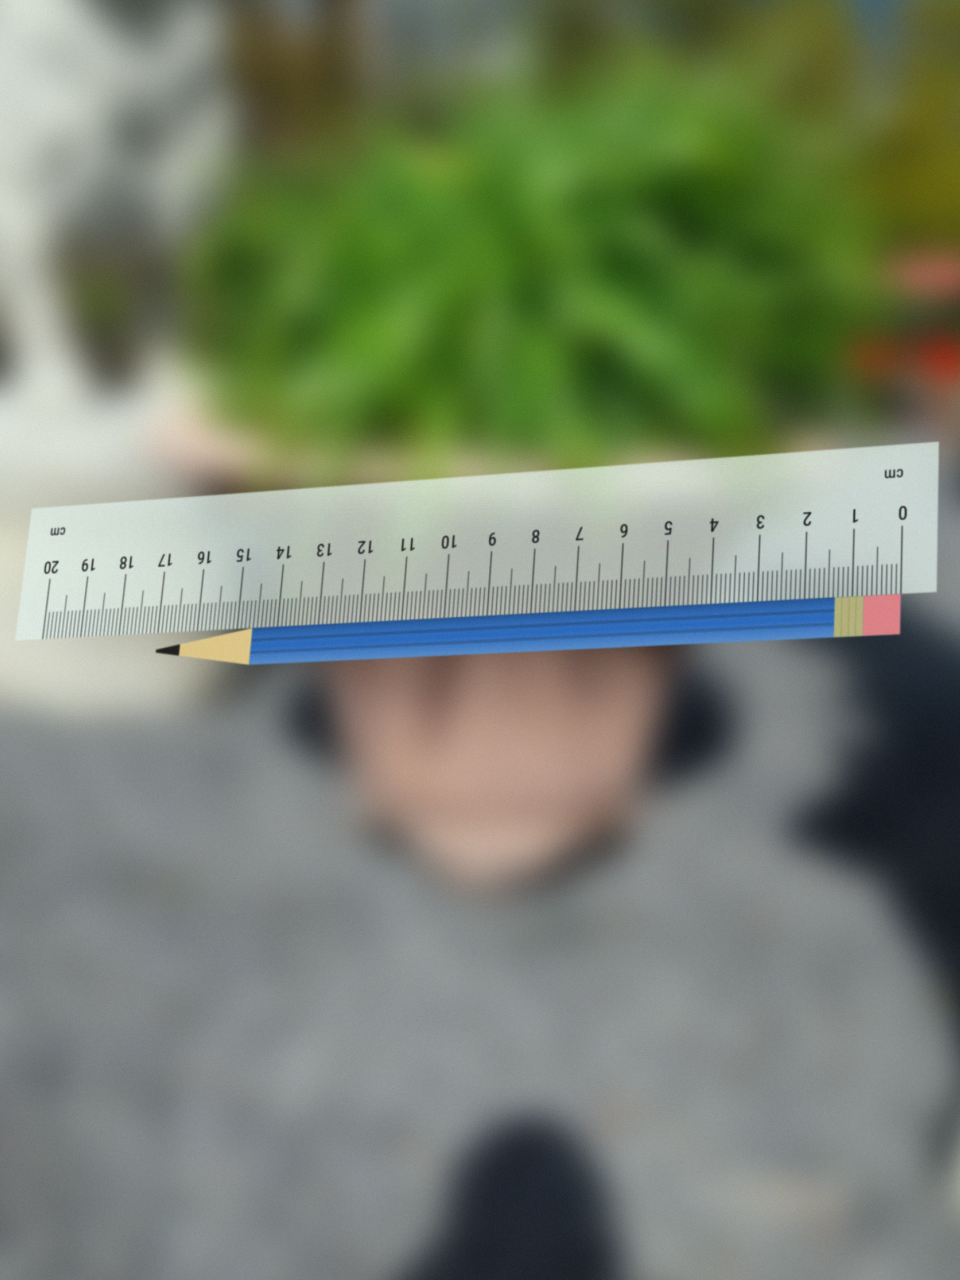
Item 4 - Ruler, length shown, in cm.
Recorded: 17 cm
